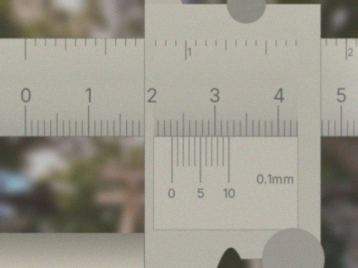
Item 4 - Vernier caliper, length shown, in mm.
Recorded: 23.2 mm
